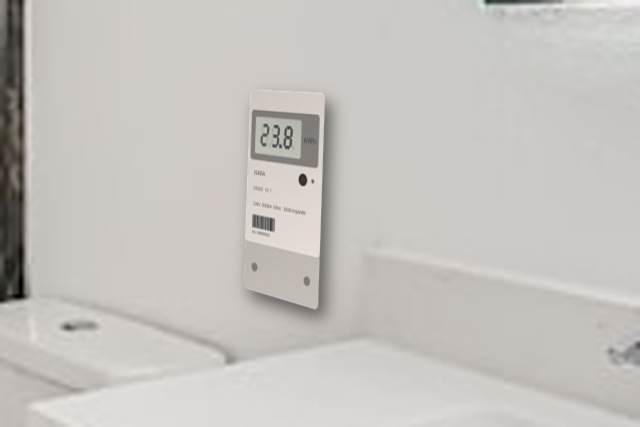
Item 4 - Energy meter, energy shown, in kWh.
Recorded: 23.8 kWh
